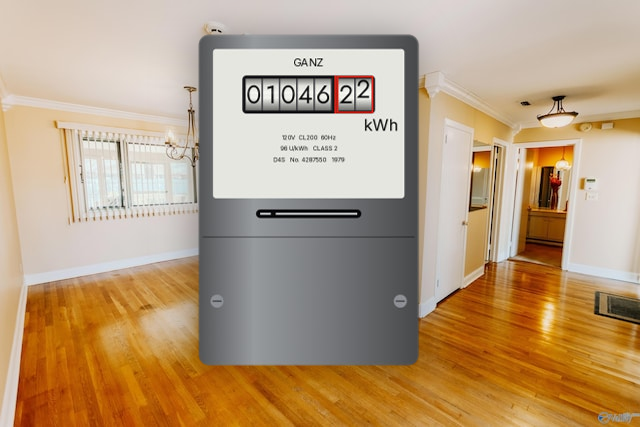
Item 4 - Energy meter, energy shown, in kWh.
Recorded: 1046.22 kWh
